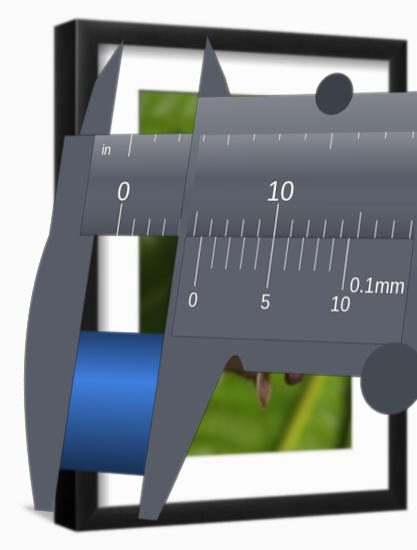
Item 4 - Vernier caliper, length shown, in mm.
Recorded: 5.5 mm
